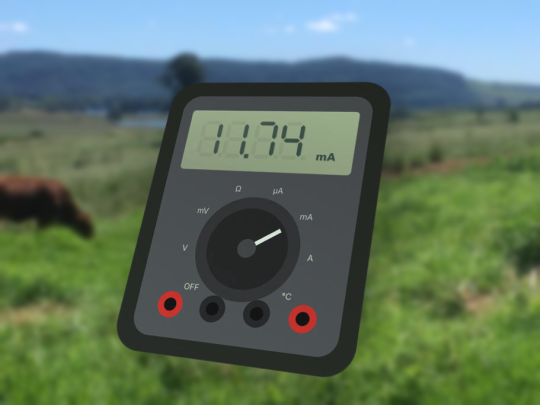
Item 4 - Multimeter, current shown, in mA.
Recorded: 11.74 mA
